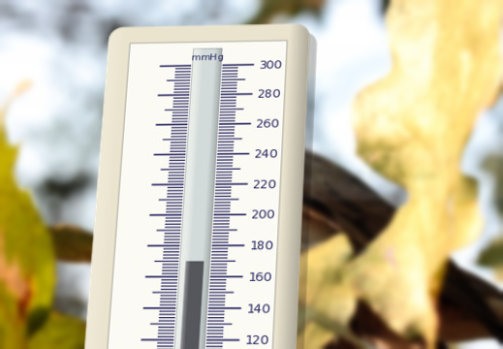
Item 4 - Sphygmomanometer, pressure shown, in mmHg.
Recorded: 170 mmHg
